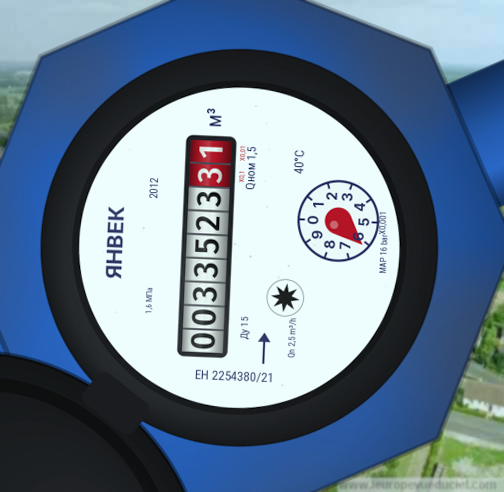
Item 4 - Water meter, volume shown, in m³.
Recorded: 33523.316 m³
